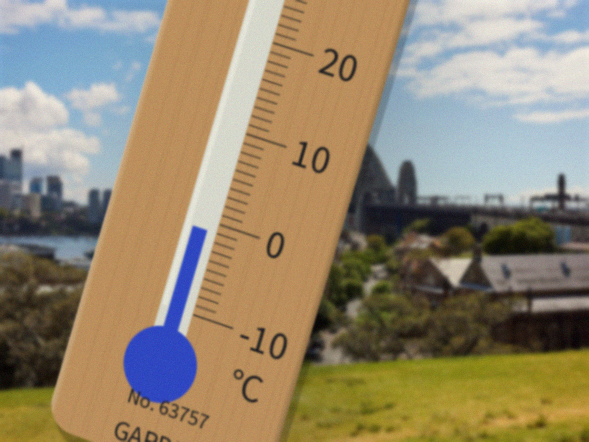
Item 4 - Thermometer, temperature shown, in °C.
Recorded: -1 °C
